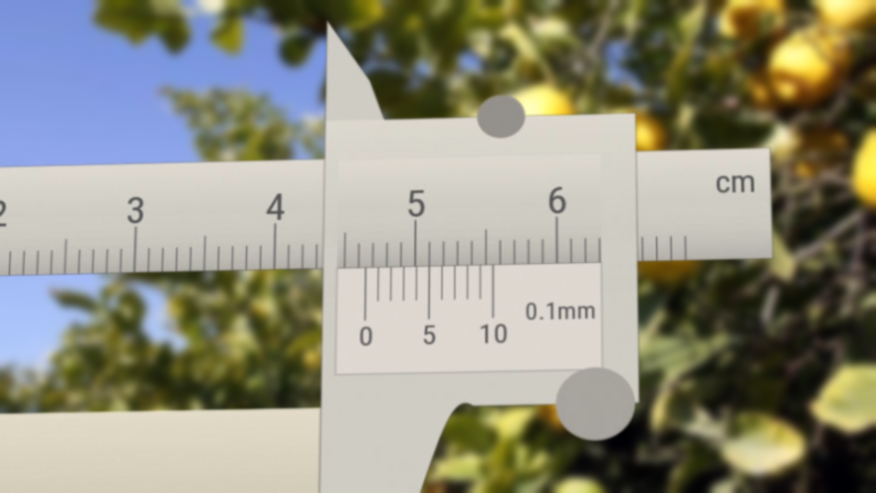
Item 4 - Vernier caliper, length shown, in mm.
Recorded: 46.5 mm
